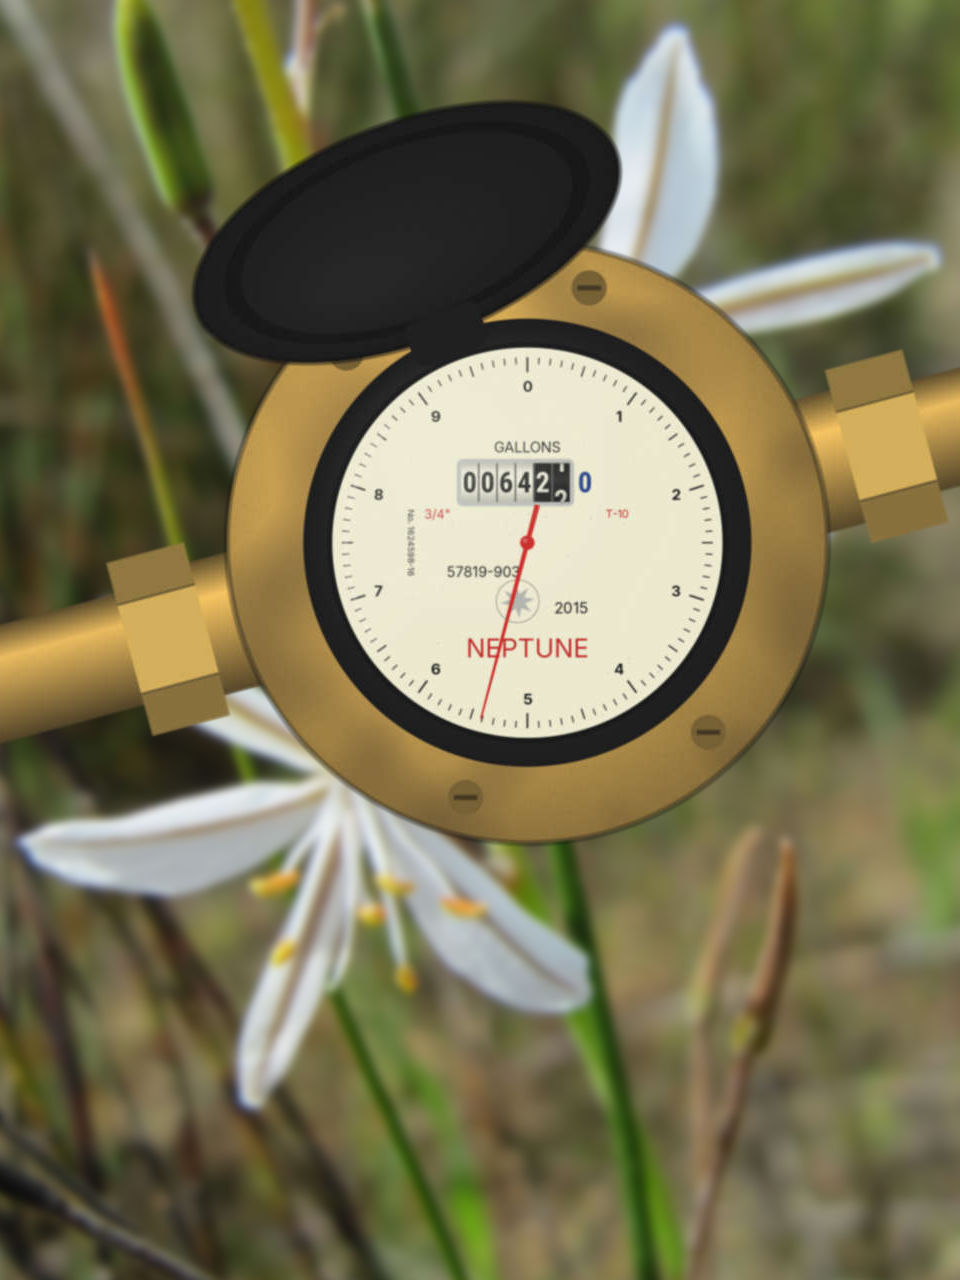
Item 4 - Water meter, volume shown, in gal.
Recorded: 64215.4 gal
